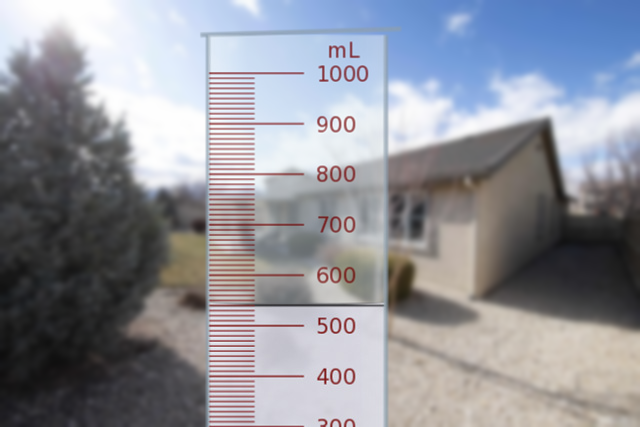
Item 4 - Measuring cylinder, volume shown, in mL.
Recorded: 540 mL
